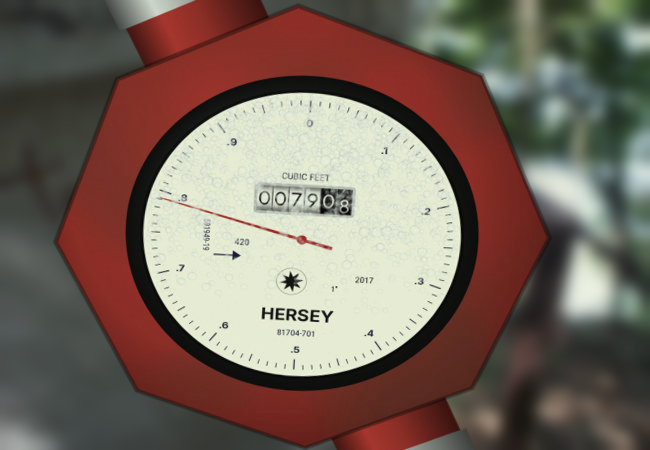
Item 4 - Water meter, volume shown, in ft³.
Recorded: 7907.79 ft³
